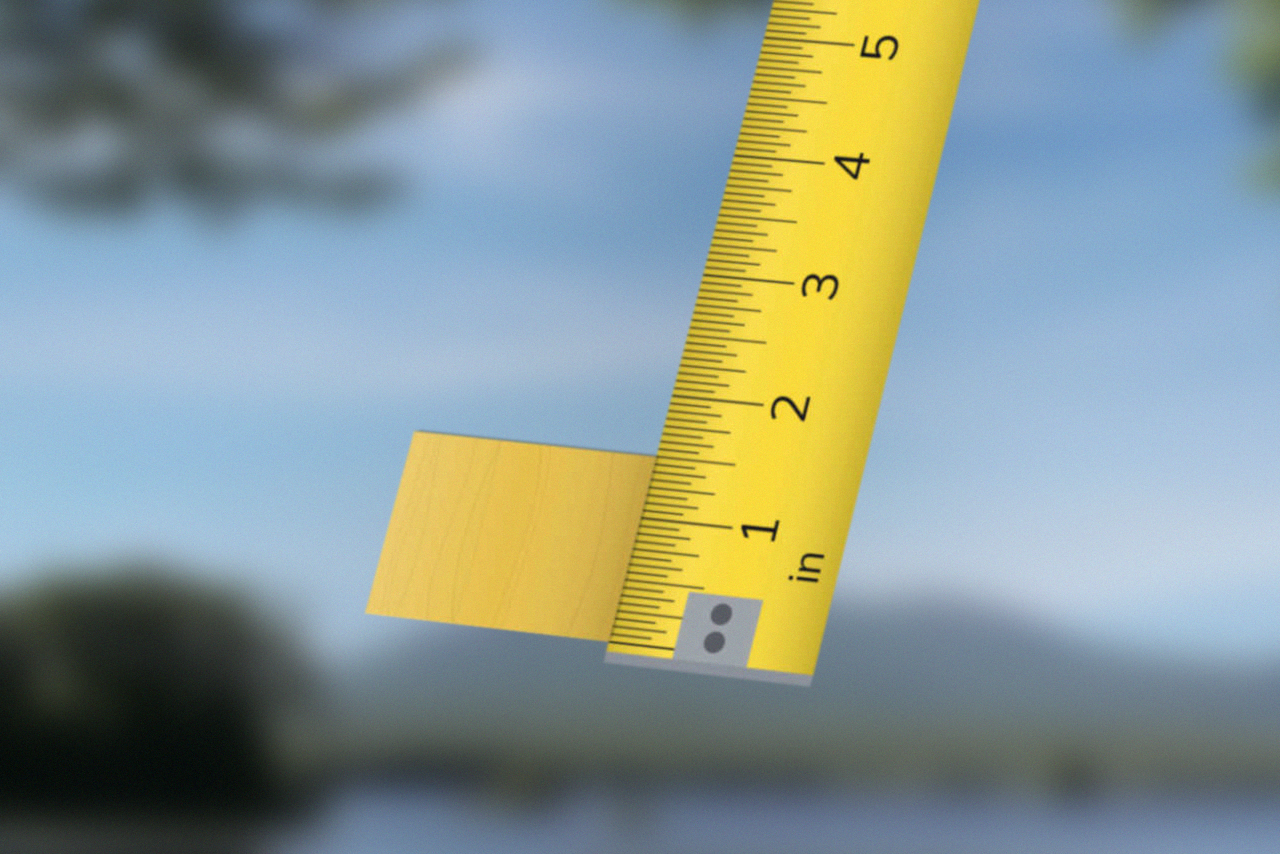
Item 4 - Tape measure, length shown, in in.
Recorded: 1.5 in
